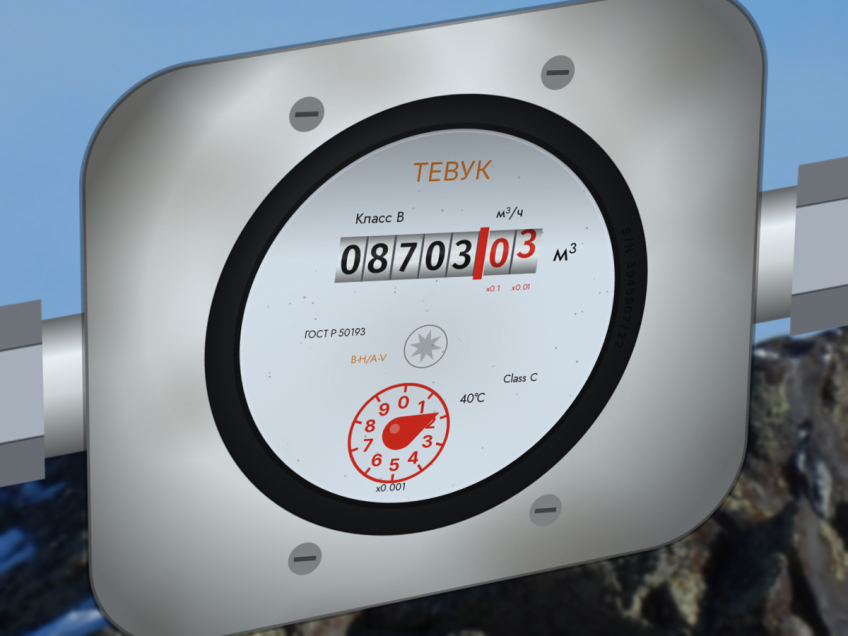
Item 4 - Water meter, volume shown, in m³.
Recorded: 8703.031 m³
